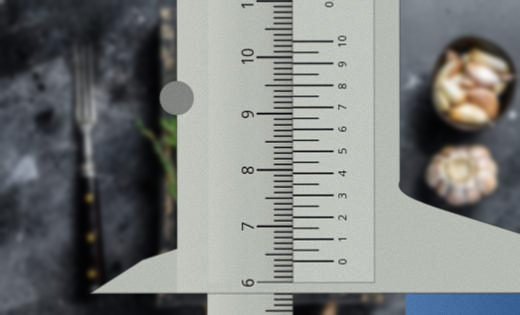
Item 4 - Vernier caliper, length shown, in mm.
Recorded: 63.8 mm
